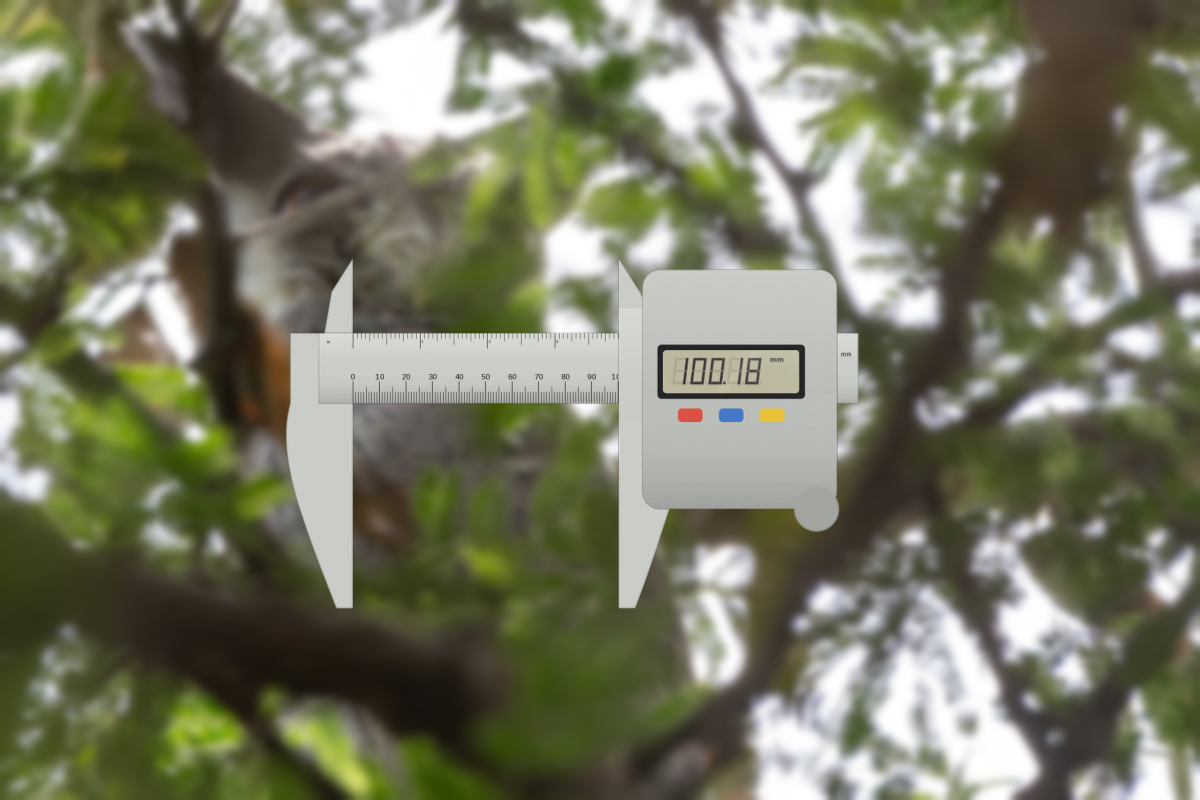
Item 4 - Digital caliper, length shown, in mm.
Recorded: 100.18 mm
